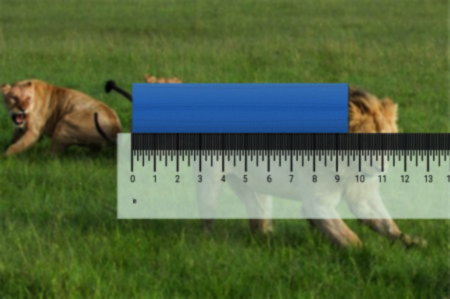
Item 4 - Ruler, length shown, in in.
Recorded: 9.5 in
